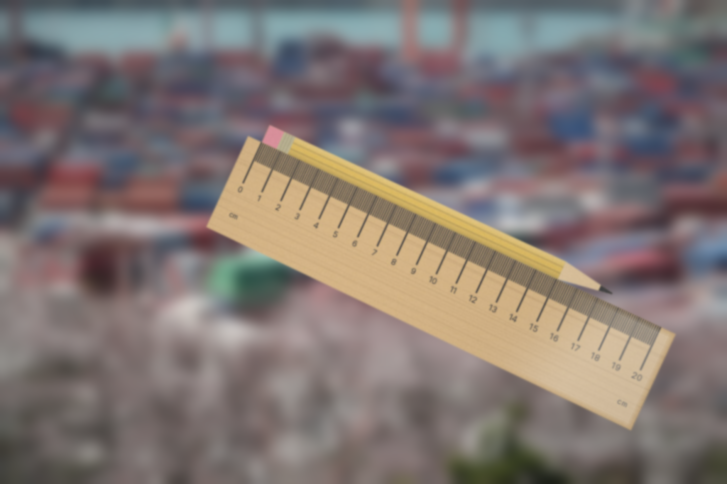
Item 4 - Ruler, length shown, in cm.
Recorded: 17.5 cm
